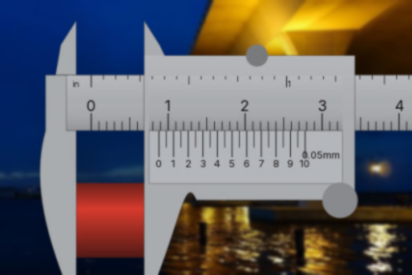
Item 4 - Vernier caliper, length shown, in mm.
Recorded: 8.8 mm
